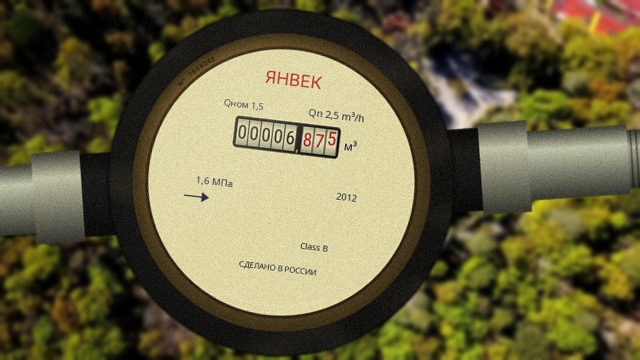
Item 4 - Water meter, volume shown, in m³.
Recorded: 6.875 m³
